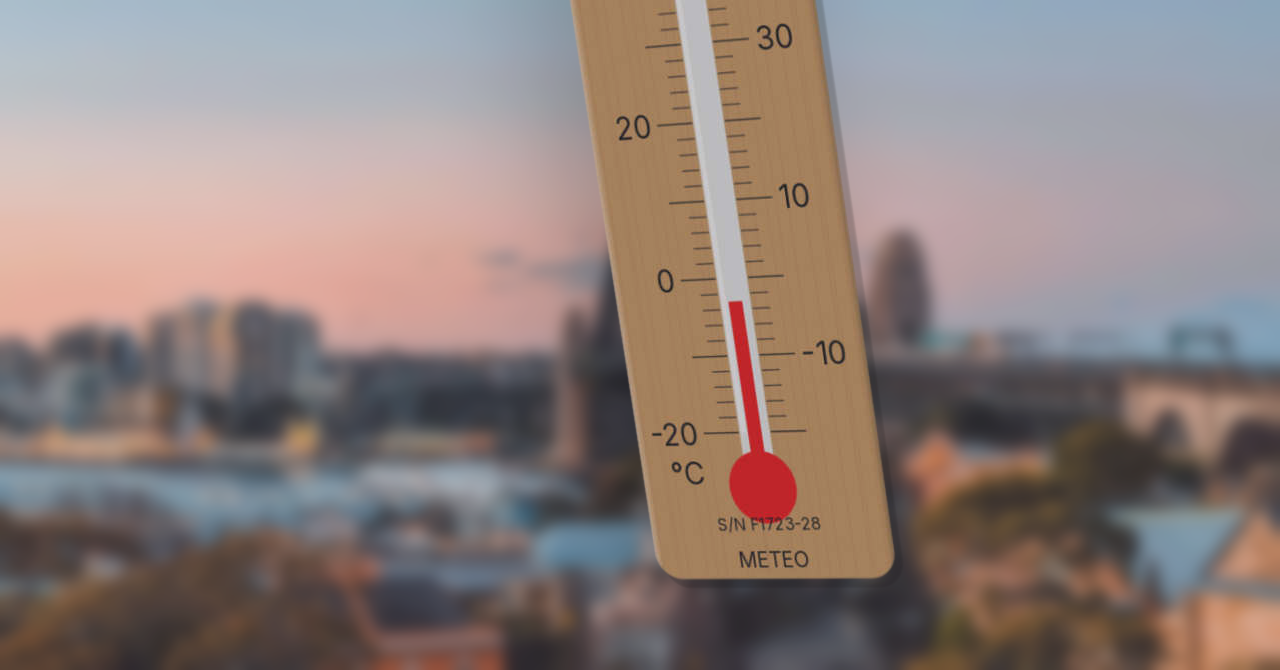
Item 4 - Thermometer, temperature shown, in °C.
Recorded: -3 °C
